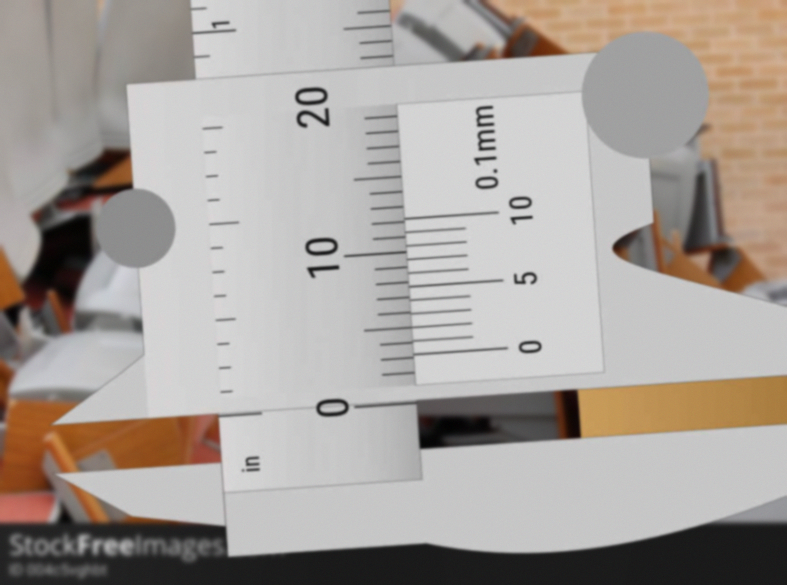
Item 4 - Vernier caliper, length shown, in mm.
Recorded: 3.2 mm
